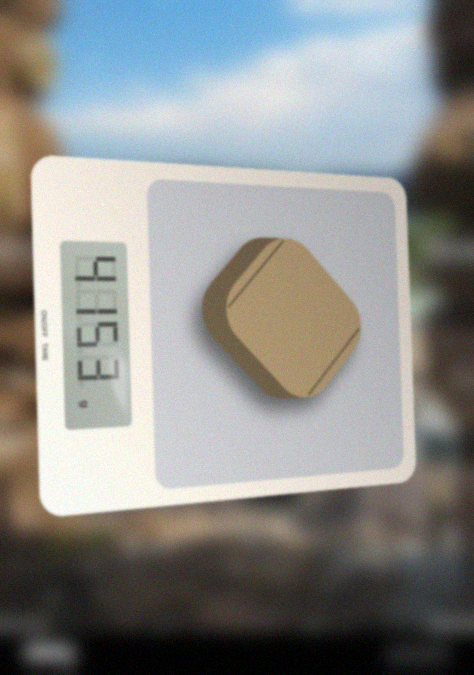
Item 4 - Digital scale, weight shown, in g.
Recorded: 4153 g
